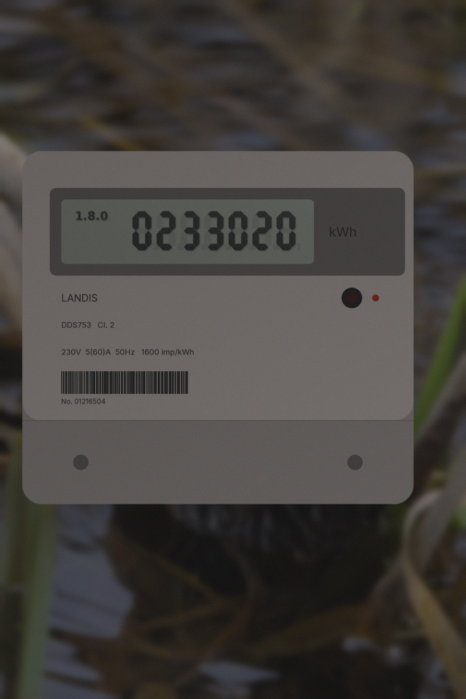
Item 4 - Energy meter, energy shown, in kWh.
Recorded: 233020 kWh
